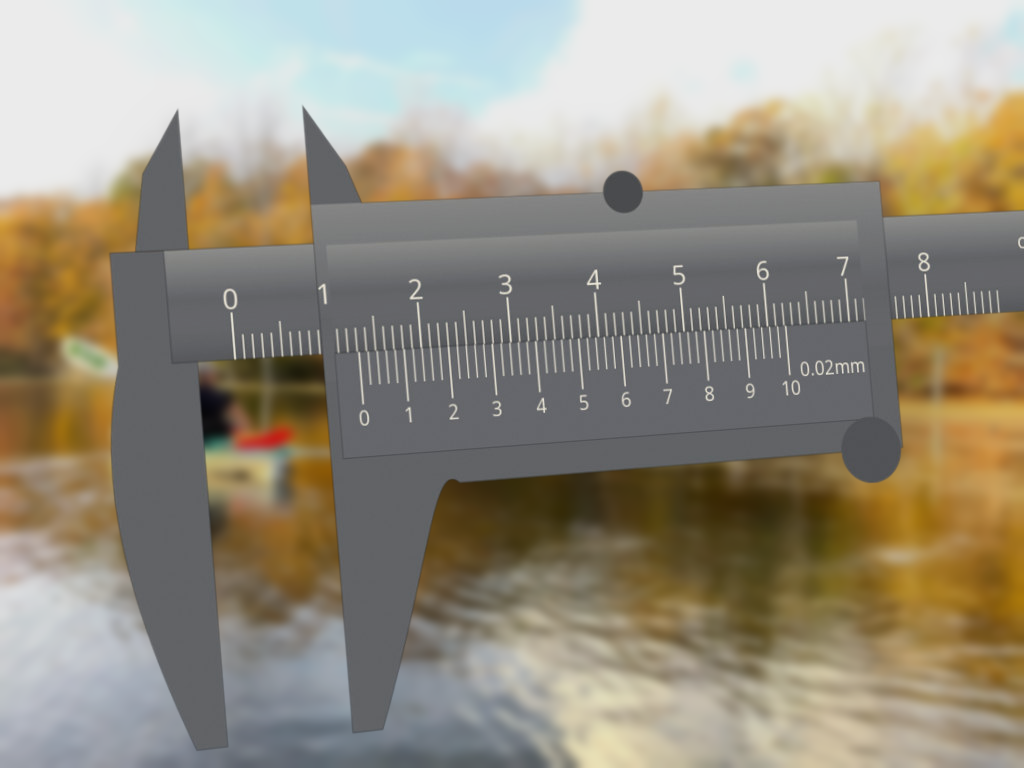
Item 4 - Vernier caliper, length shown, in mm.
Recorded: 13.2 mm
